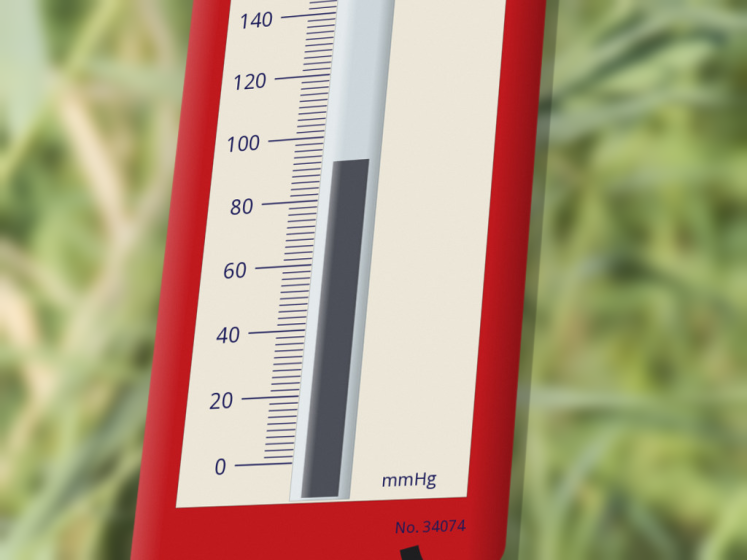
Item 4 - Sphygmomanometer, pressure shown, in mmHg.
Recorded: 92 mmHg
